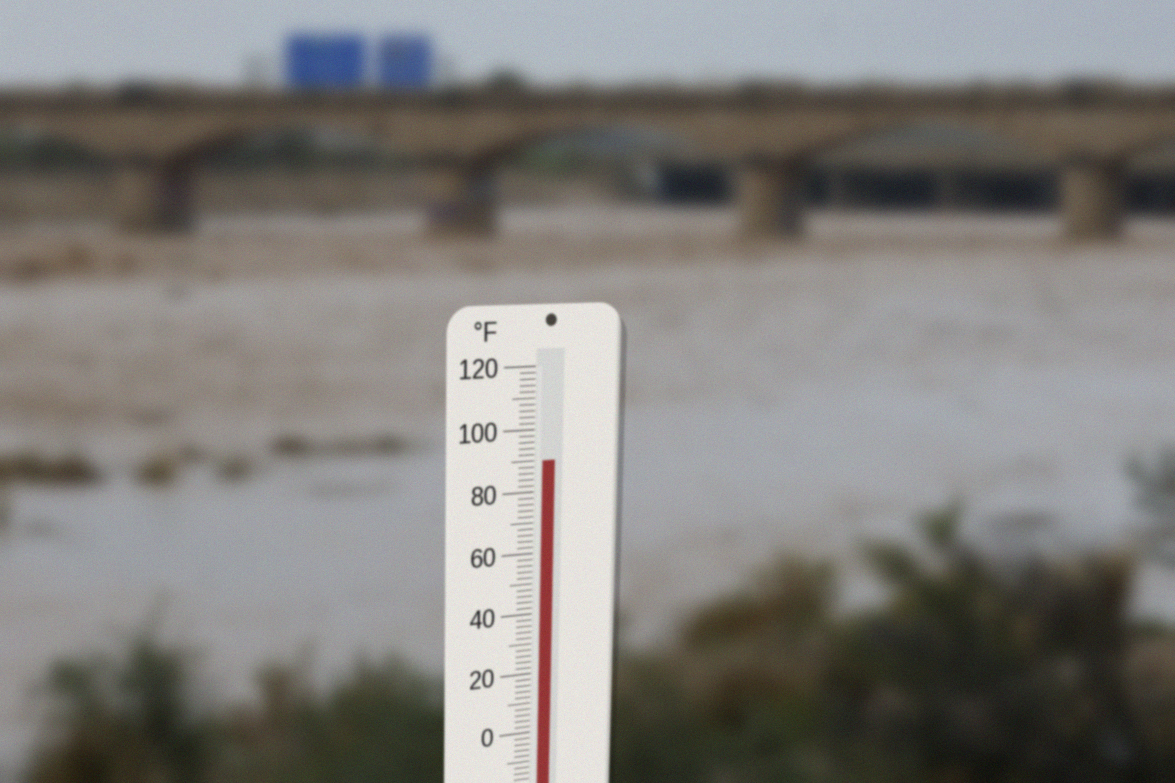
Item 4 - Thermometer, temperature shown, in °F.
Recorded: 90 °F
